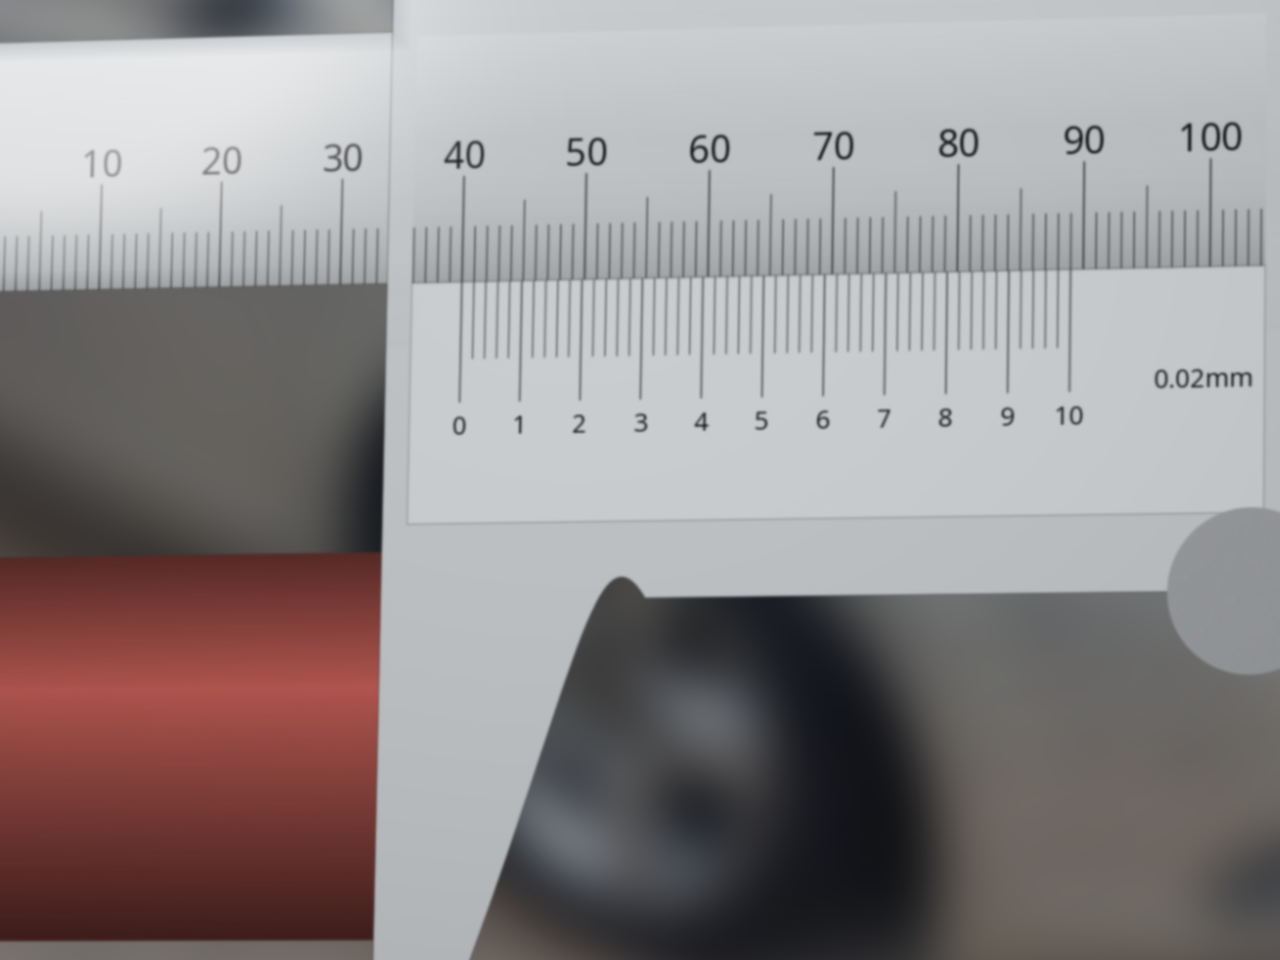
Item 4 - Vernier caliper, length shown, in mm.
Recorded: 40.0 mm
